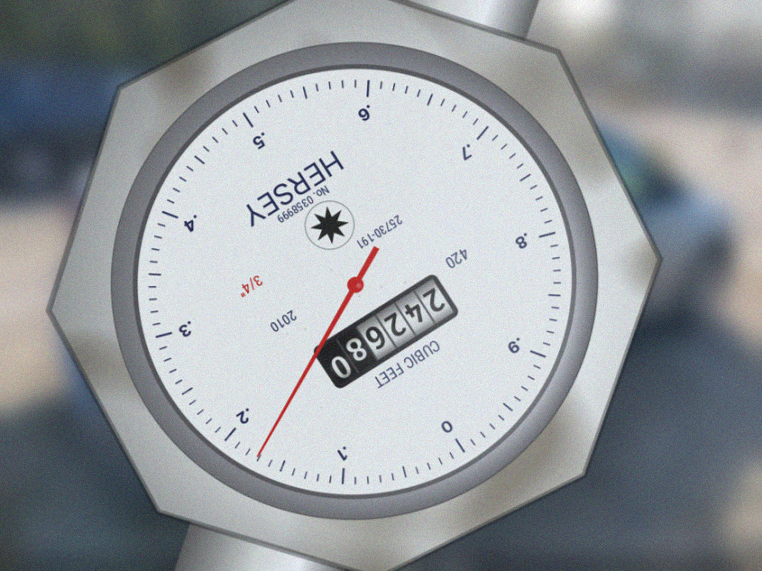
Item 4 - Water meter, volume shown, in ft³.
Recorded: 242680.17 ft³
